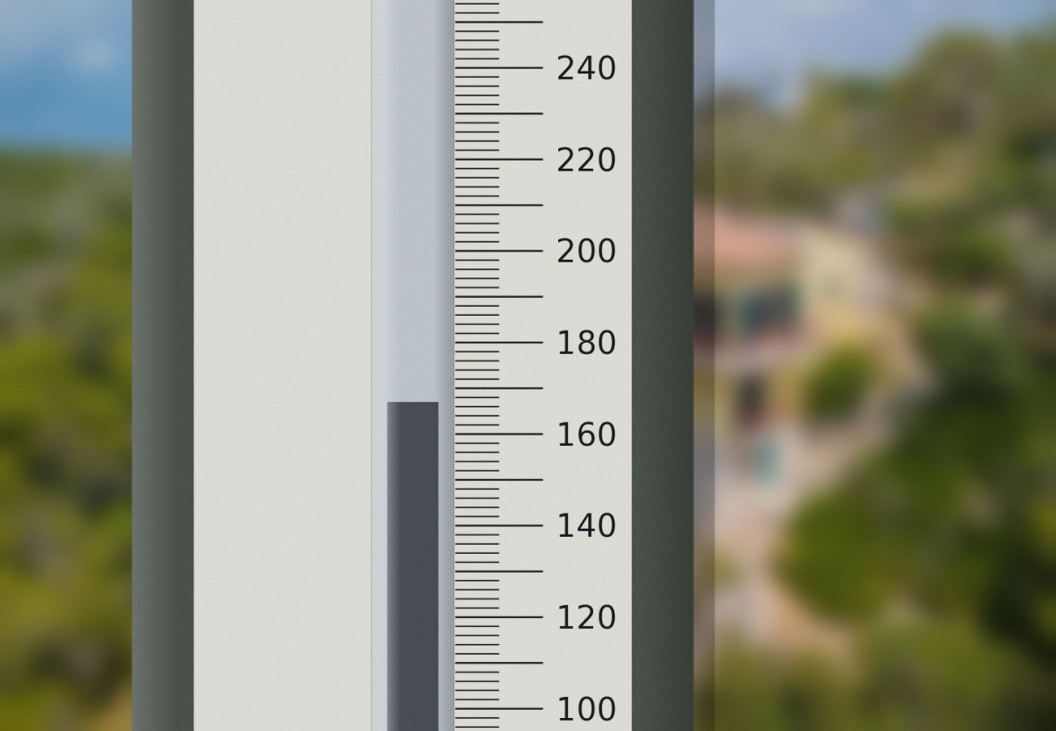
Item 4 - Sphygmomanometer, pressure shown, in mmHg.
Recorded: 167 mmHg
